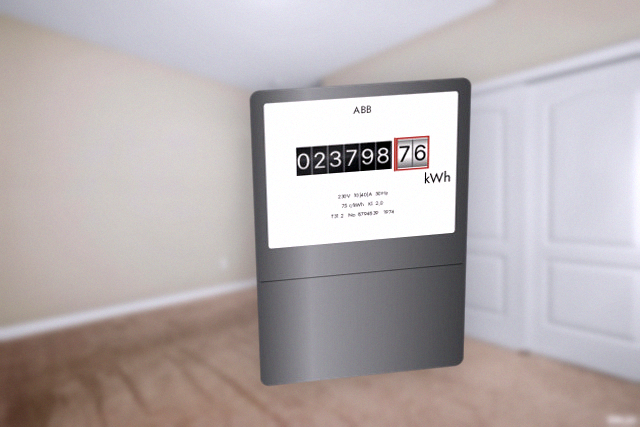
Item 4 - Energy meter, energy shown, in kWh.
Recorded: 23798.76 kWh
